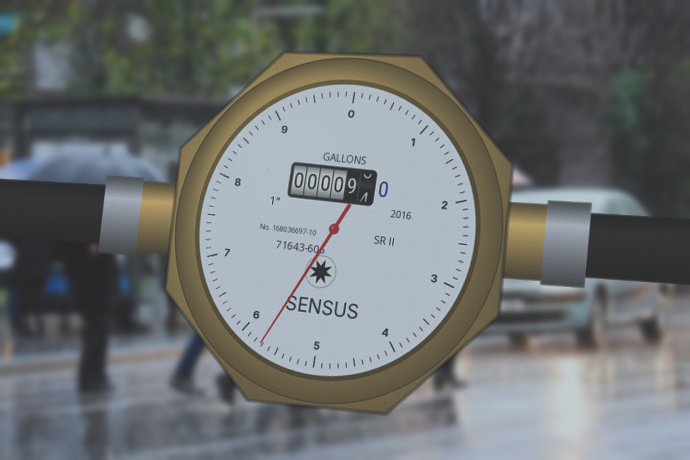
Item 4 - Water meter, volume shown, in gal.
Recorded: 935.7 gal
